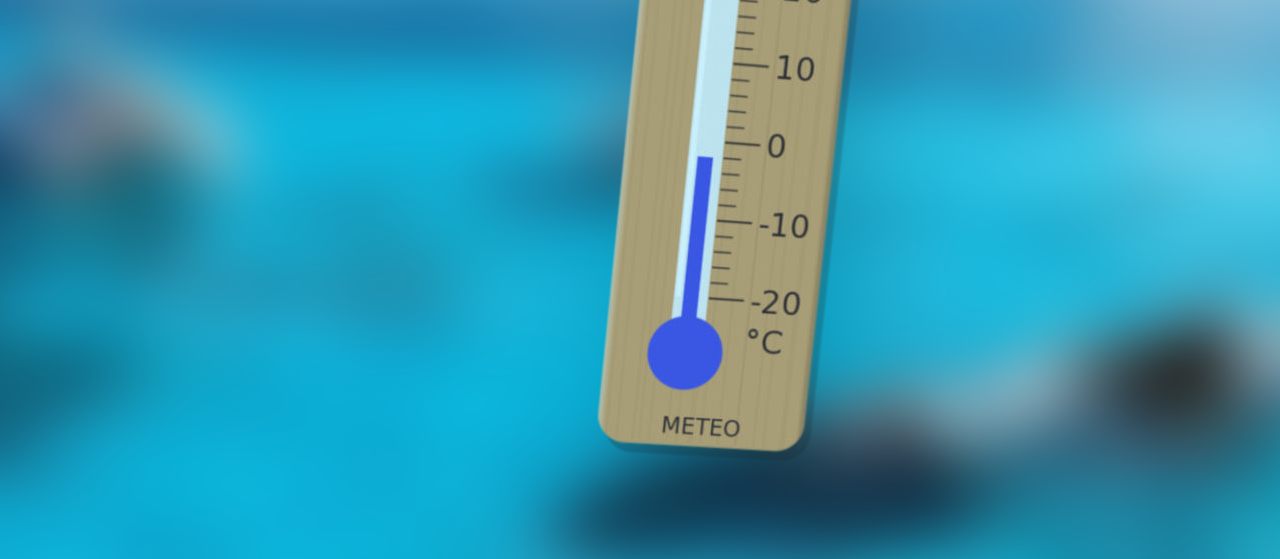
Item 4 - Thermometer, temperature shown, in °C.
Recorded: -2 °C
